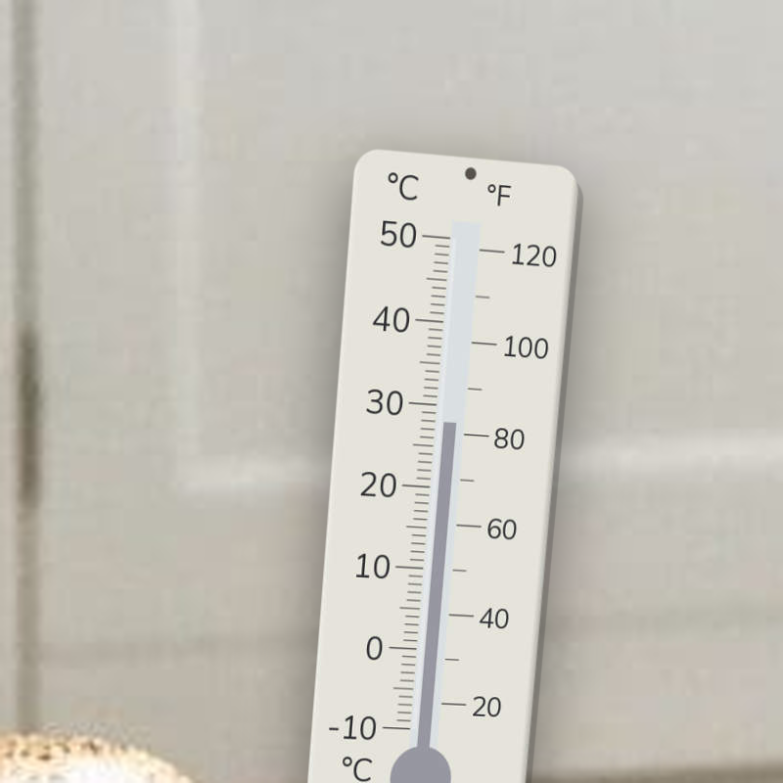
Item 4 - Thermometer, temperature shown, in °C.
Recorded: 28 °C
